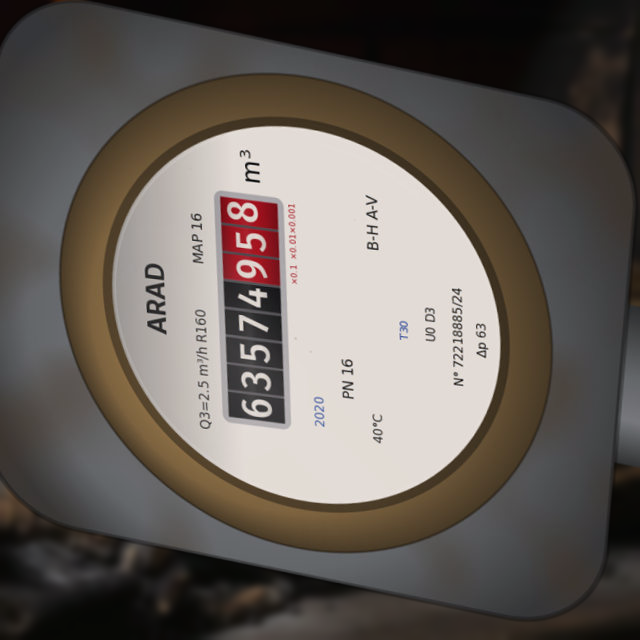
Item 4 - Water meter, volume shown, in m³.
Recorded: 63574.958 m³
